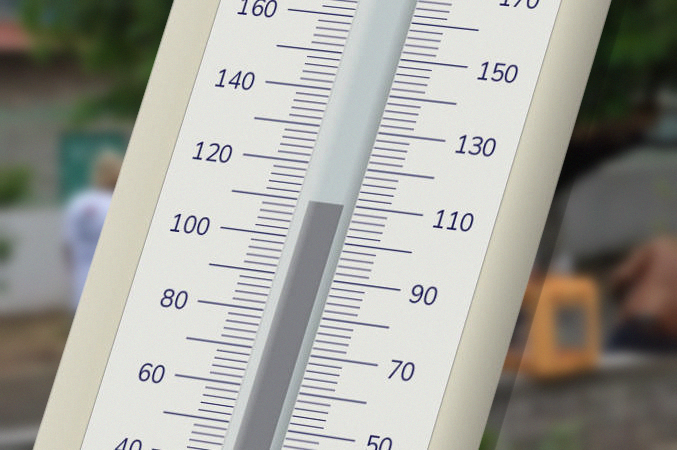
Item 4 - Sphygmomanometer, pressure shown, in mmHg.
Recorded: 110 mmHg
